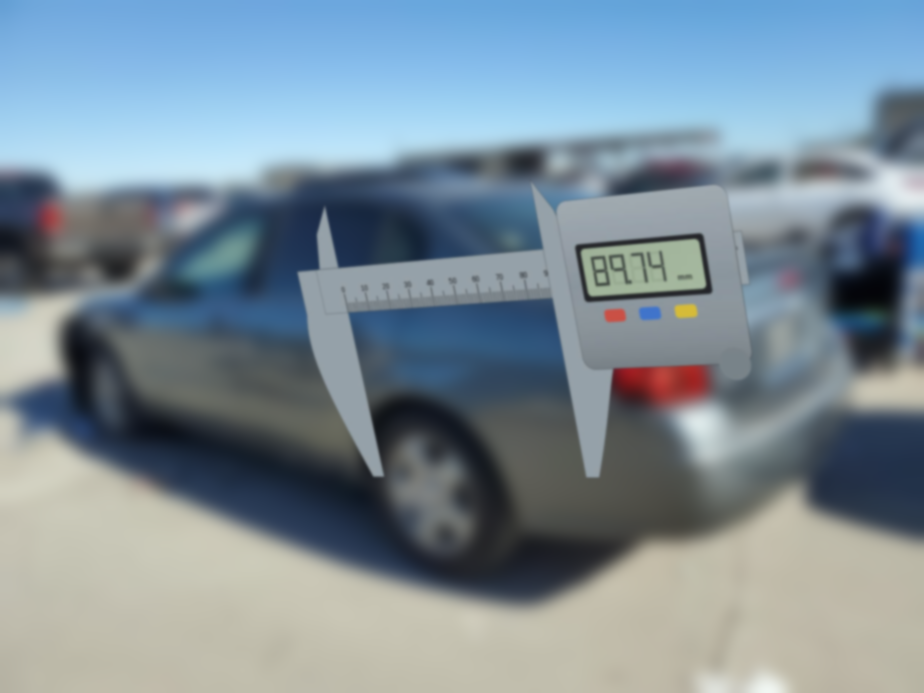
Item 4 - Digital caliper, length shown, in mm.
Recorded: 89.74 mm
